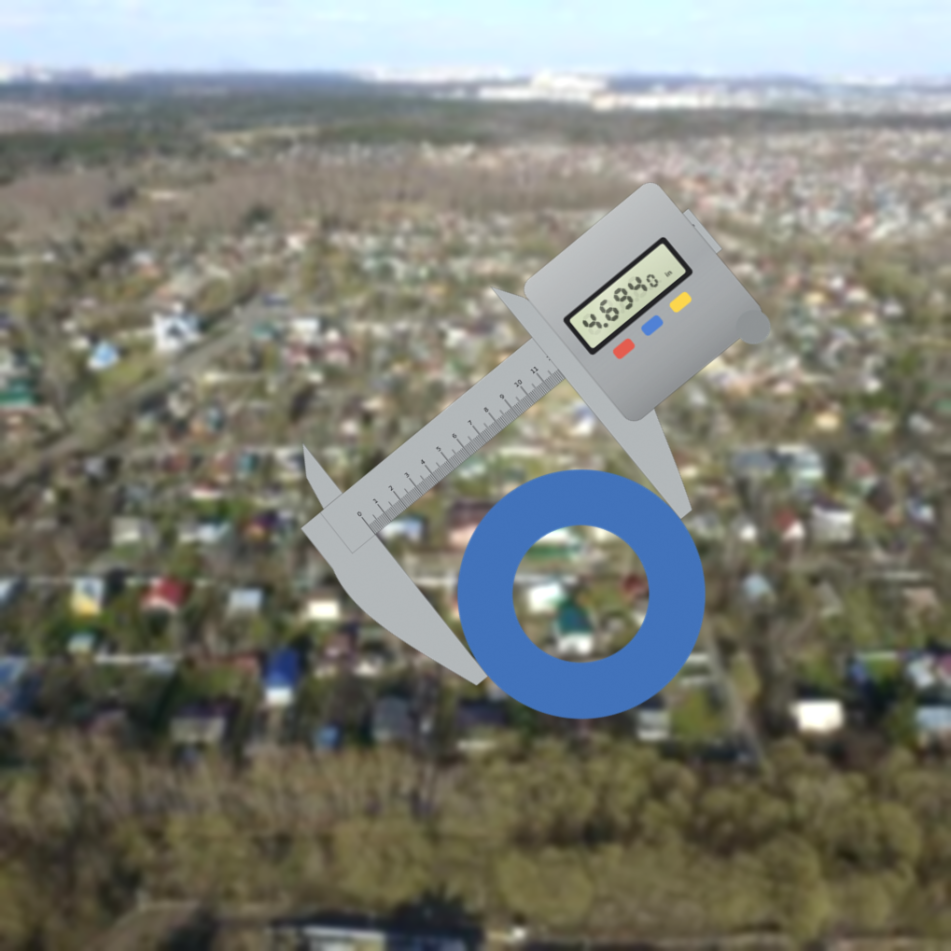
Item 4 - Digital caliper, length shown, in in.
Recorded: 4.6940 in
